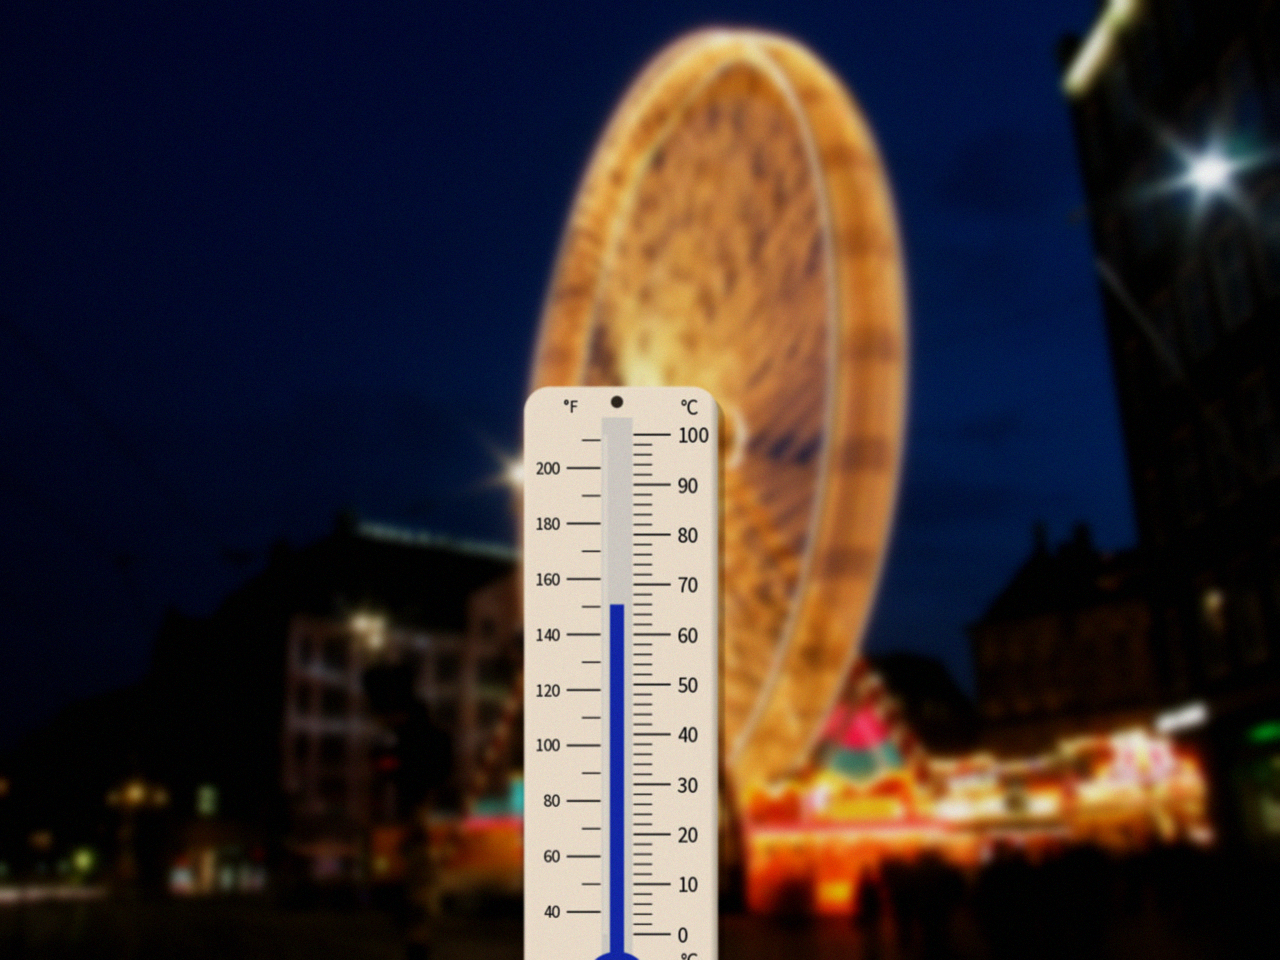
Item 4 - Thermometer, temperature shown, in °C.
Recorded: 66 °C
